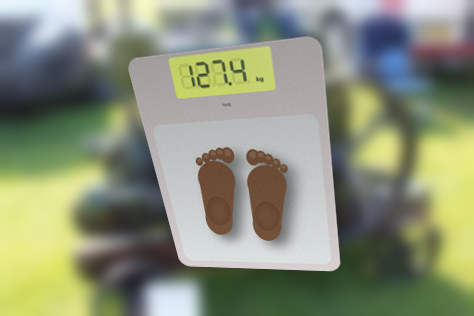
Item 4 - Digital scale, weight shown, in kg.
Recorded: 127.4 kg
